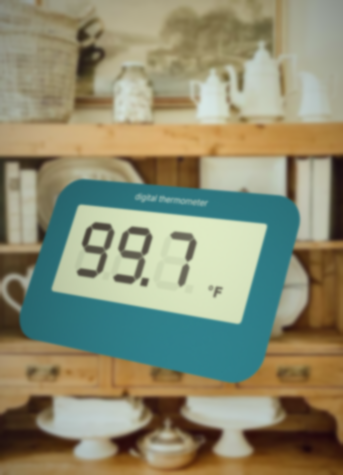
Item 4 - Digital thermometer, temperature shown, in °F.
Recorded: 99.7 °F
